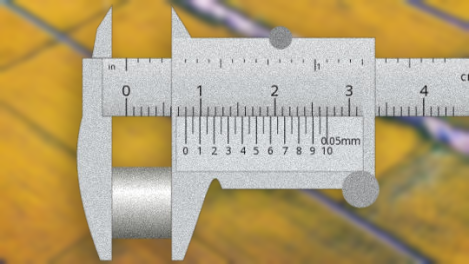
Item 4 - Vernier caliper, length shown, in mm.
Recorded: 8.0 mm
